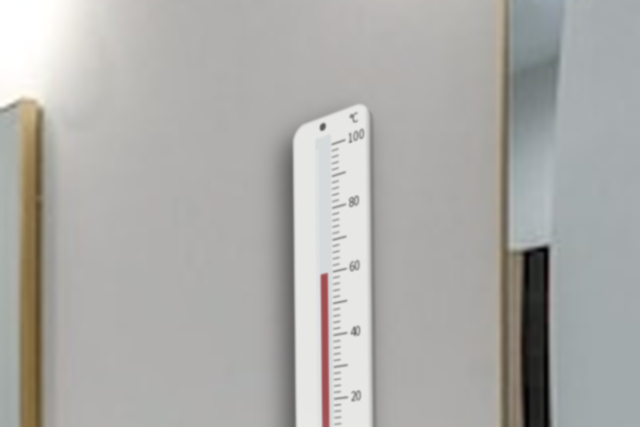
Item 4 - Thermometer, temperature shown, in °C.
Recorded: 60 °C
